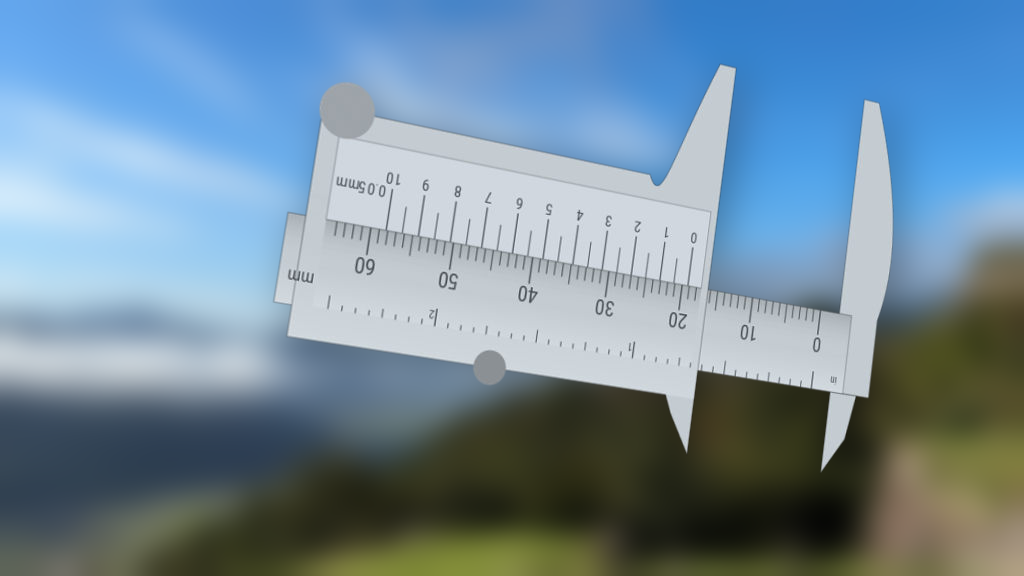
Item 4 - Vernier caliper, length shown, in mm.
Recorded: 19.2 mm
